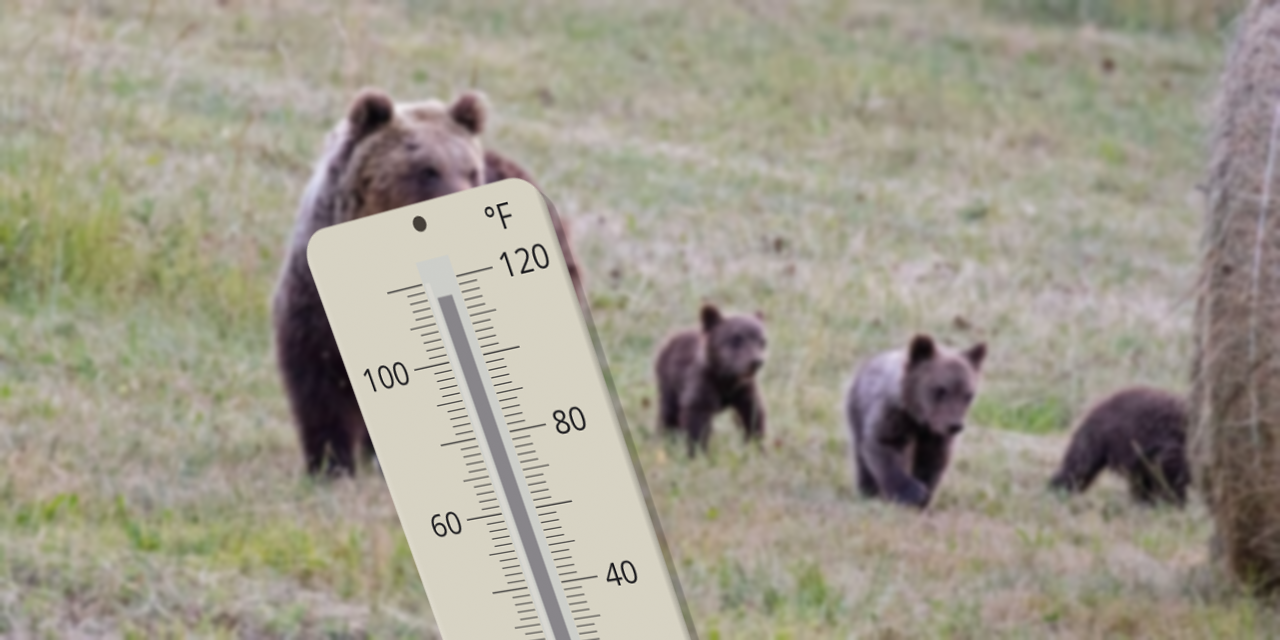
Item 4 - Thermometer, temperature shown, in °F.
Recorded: 116 °F
